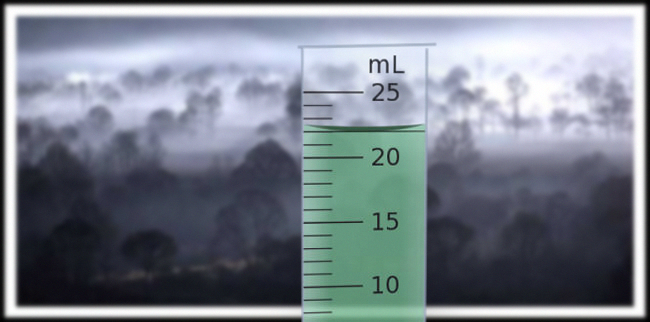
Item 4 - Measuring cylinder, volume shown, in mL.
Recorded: 22 mL
